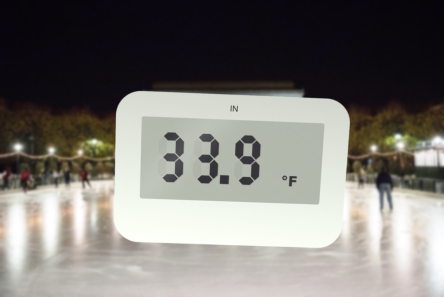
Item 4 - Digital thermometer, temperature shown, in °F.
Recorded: 33.9 °F
